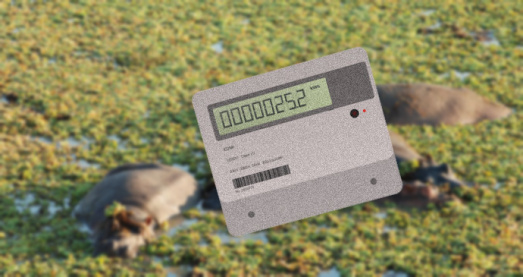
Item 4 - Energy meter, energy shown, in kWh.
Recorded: 25.2 kWh
